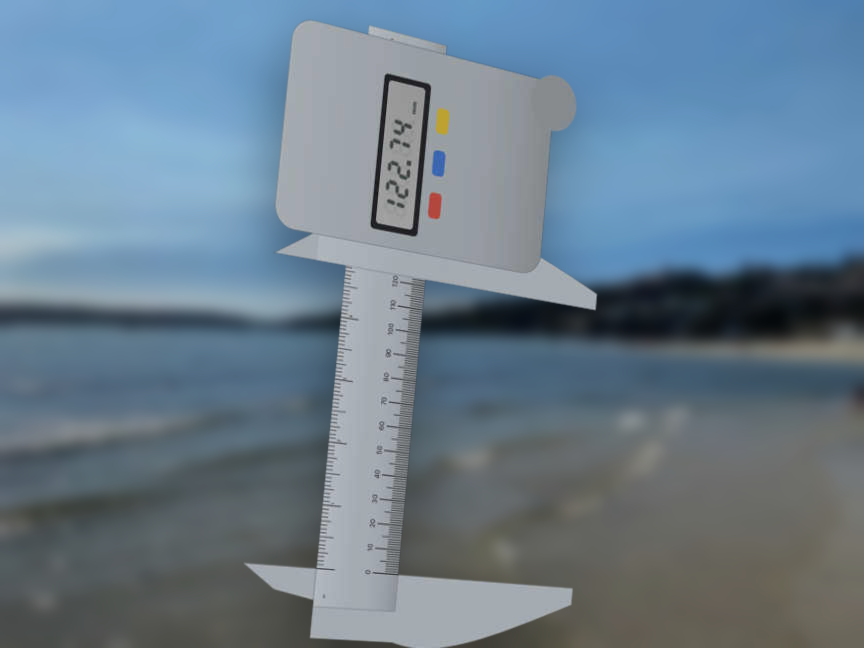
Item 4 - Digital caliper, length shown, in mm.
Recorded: 122.74 mm
